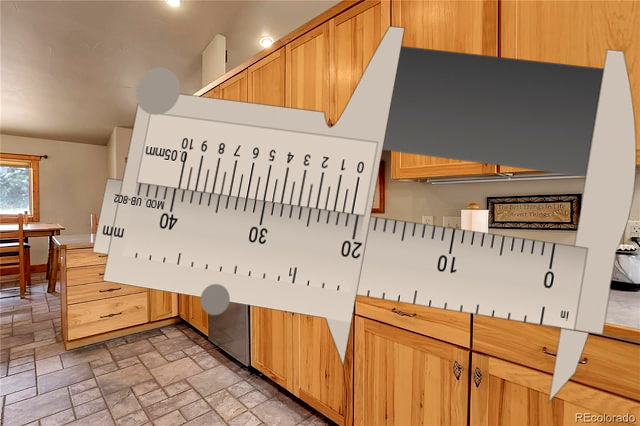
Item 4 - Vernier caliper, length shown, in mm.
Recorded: 20.6 mm
